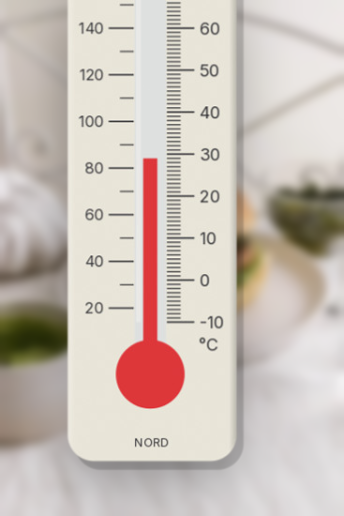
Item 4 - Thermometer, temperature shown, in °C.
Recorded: 29 °C
